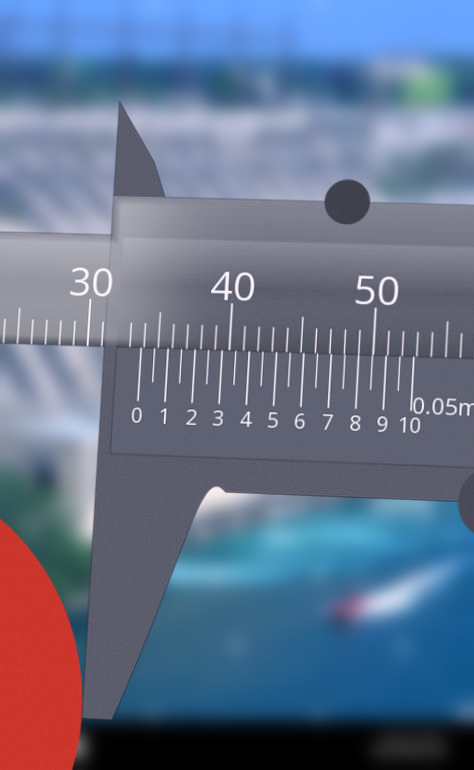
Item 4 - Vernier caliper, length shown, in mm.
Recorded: 33.8 mm
